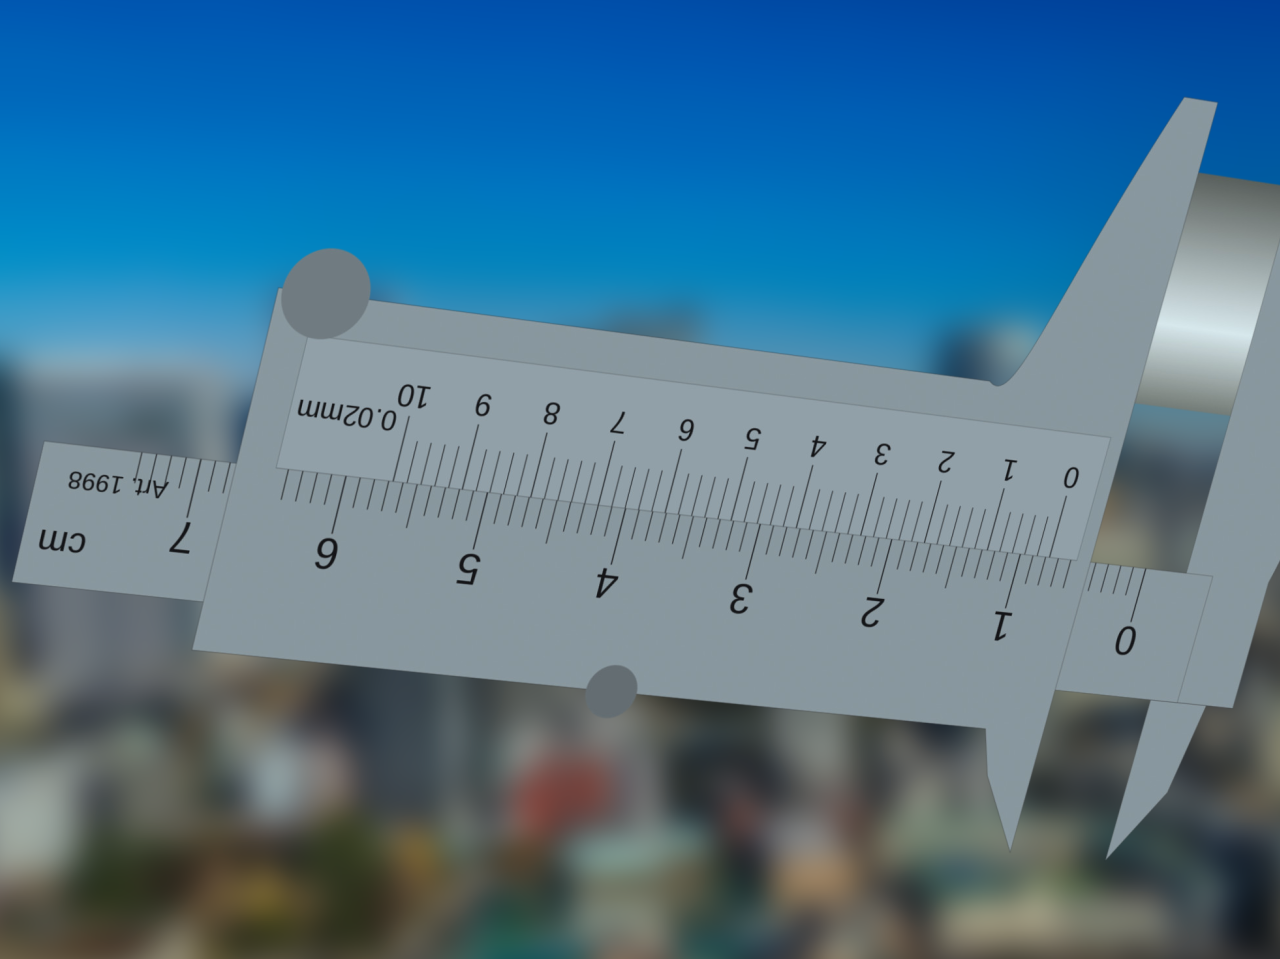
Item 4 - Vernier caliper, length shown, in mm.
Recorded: 7.7 mm
